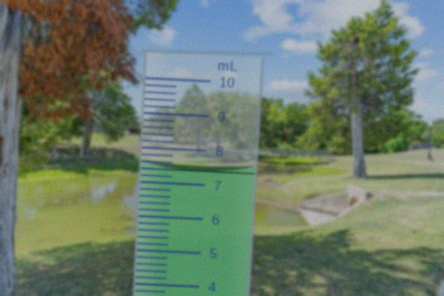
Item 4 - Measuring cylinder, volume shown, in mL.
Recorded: 7.4 mL
